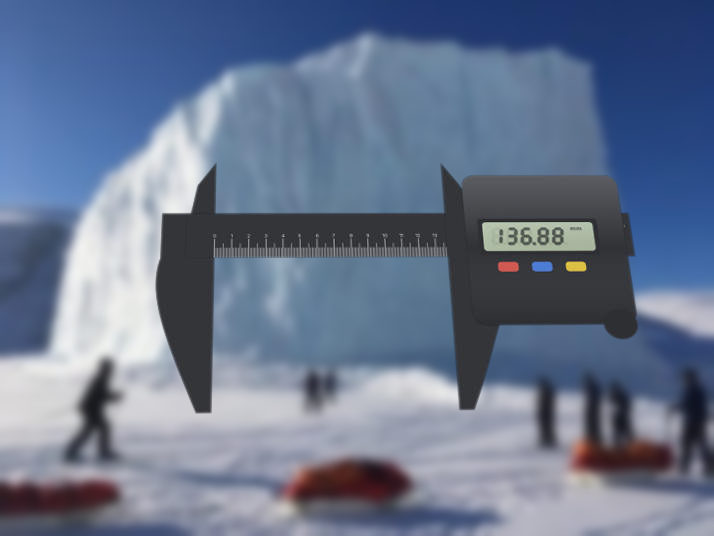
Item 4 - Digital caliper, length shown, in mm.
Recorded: 136.88 mm
